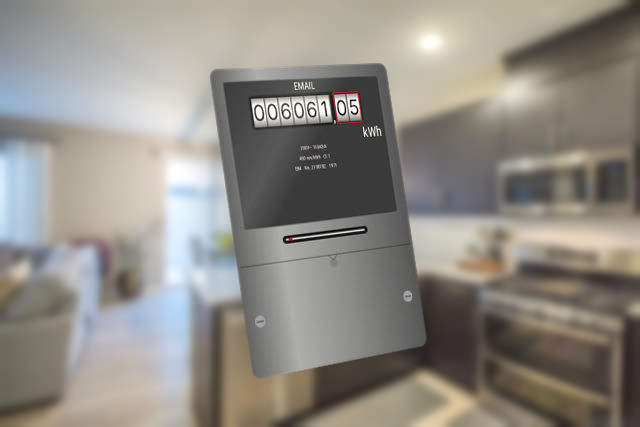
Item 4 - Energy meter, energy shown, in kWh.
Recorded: 6061.05 kWh
